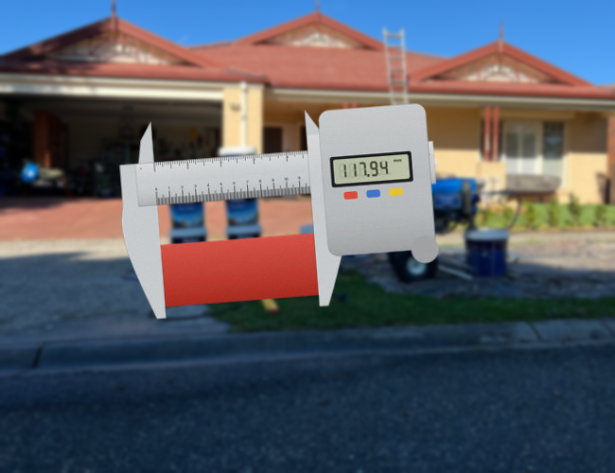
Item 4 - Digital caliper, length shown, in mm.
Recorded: 117.94 mm
